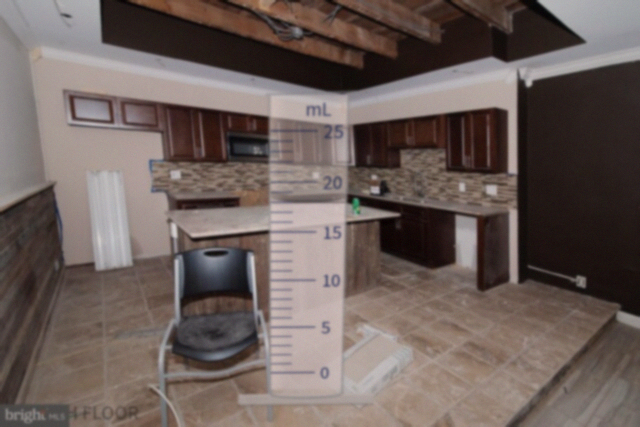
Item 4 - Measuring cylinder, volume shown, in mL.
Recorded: 18 mL
